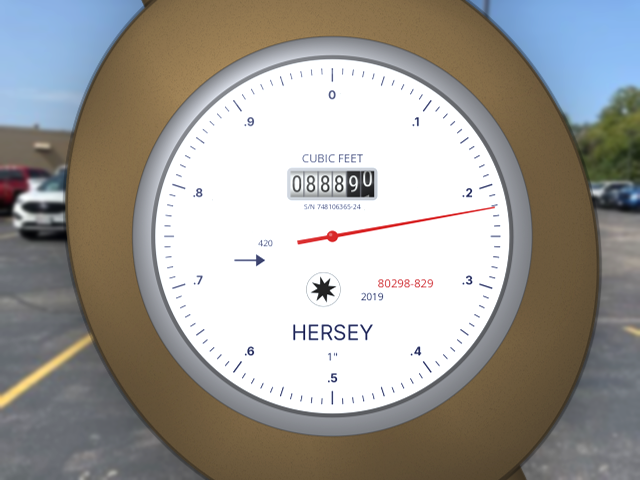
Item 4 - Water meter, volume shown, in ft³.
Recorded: 88890.22 ft³
